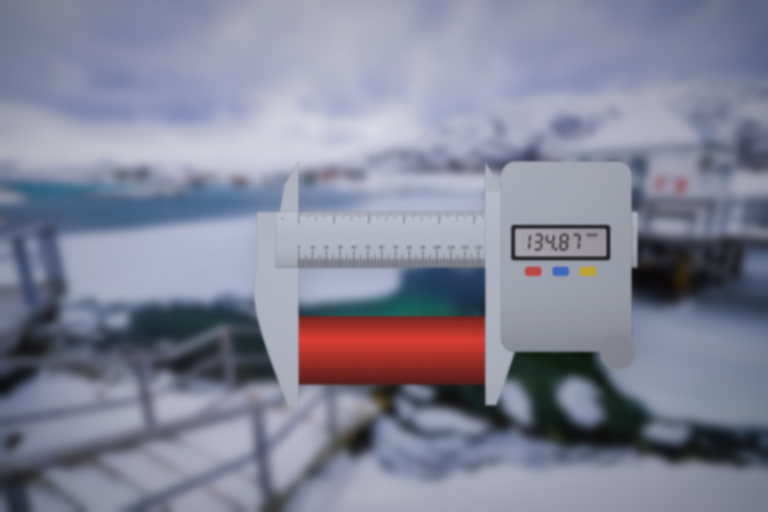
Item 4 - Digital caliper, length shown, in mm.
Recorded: 134.87 mm
